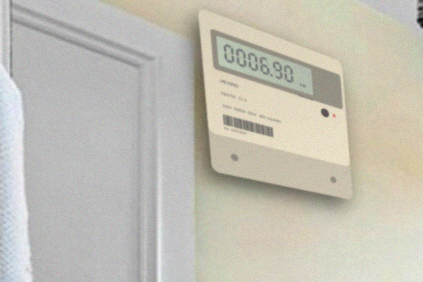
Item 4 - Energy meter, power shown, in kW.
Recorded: 6.90 kW
